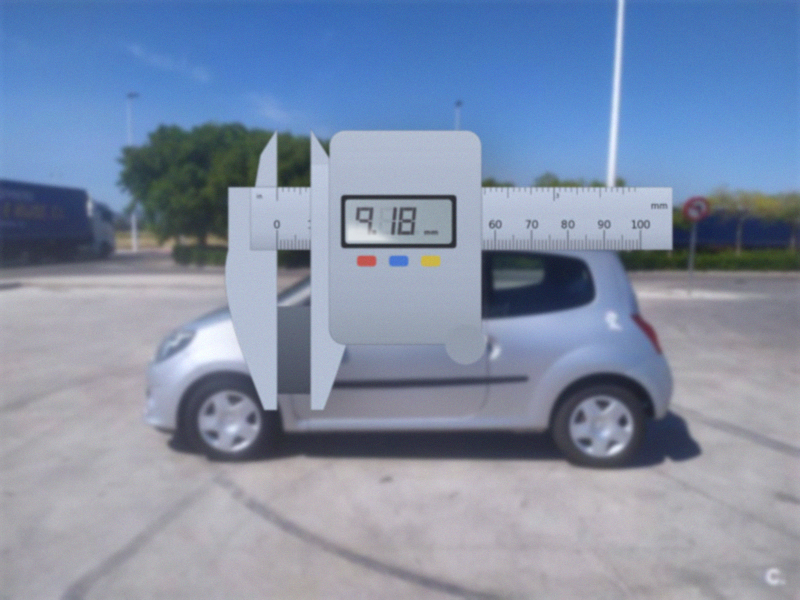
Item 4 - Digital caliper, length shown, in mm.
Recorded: 9.18 mm
